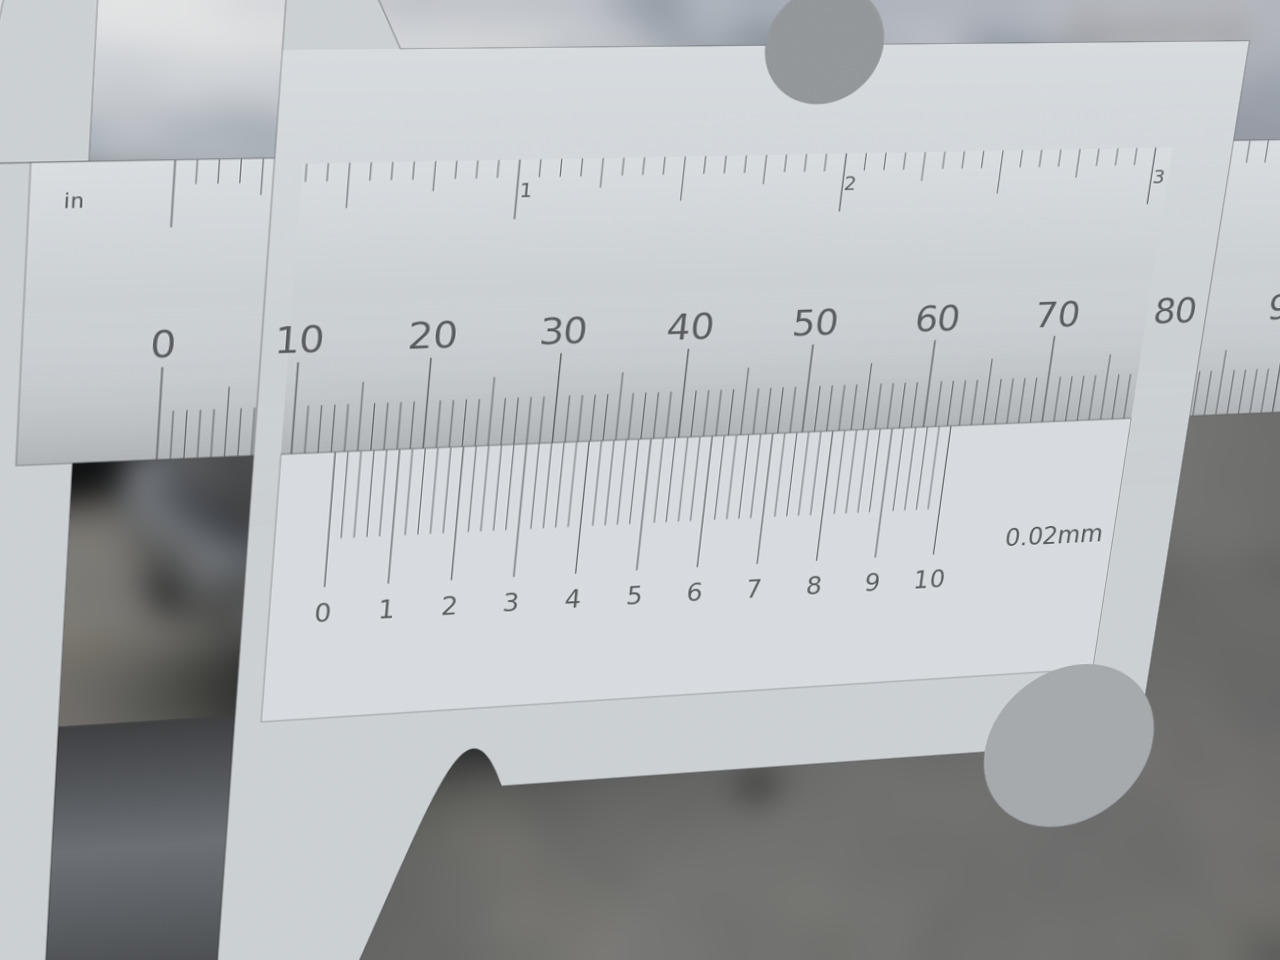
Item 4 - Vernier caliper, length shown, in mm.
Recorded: 13.3 mm
